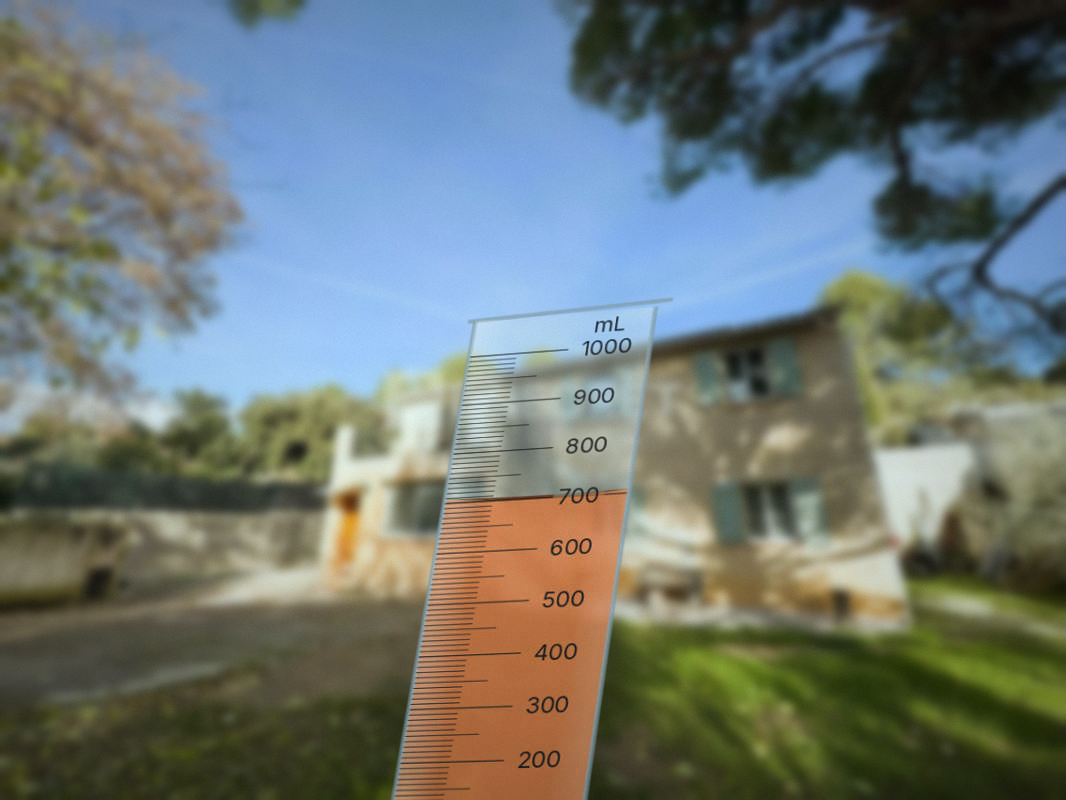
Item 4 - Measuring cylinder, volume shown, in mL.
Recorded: 700 mL
